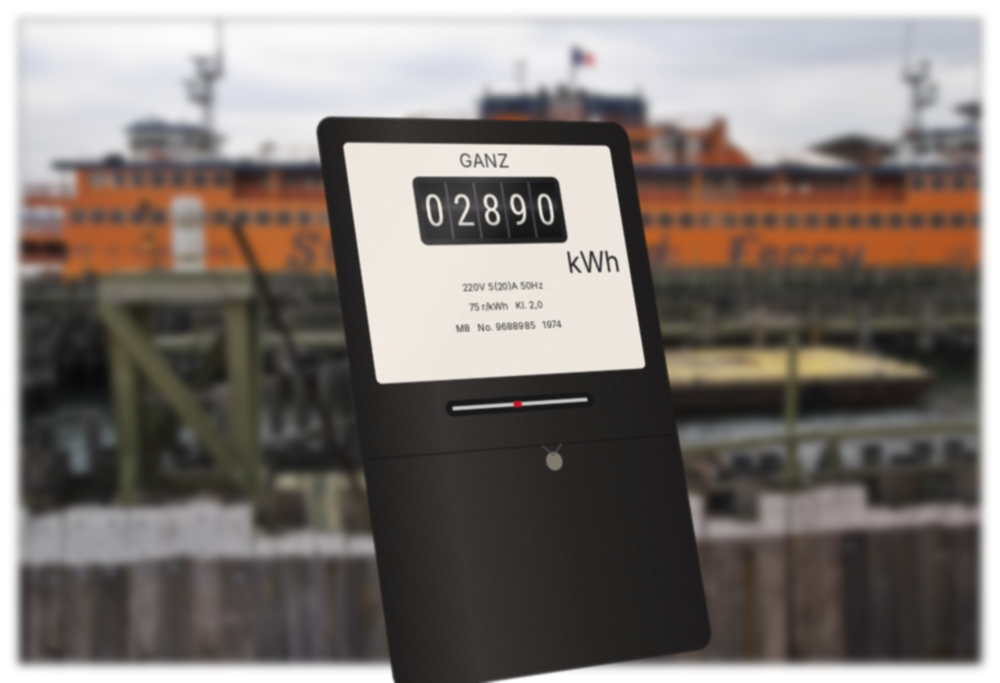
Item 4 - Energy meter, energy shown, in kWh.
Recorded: 2890 kWh
